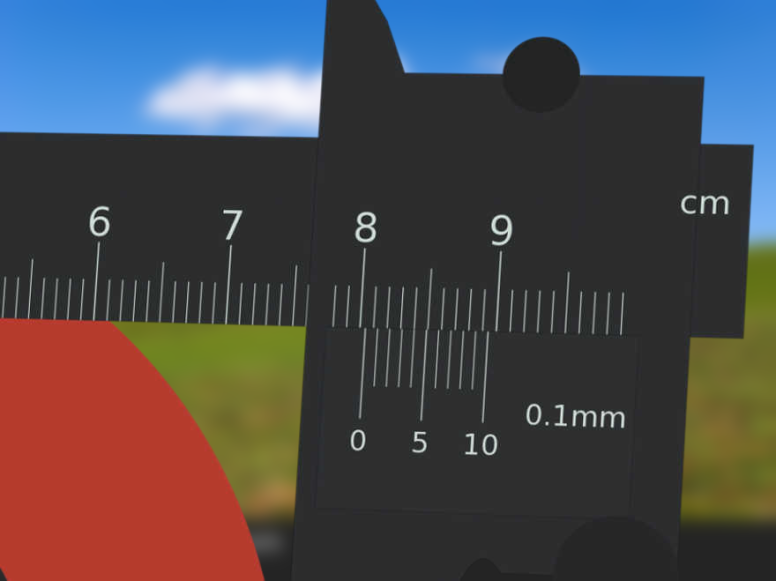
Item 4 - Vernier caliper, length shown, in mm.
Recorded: 80.4 mm
